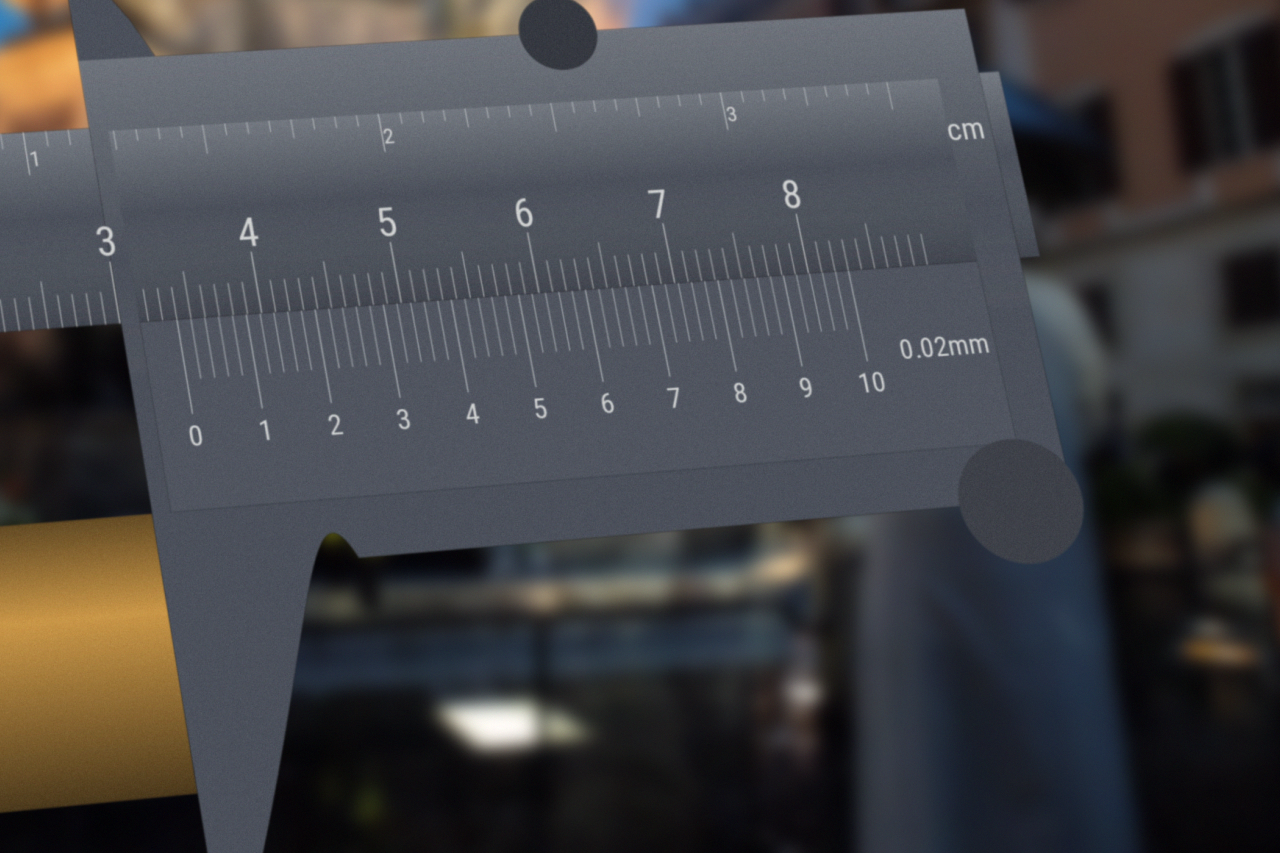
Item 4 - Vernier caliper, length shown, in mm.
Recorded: 34.0 mm
